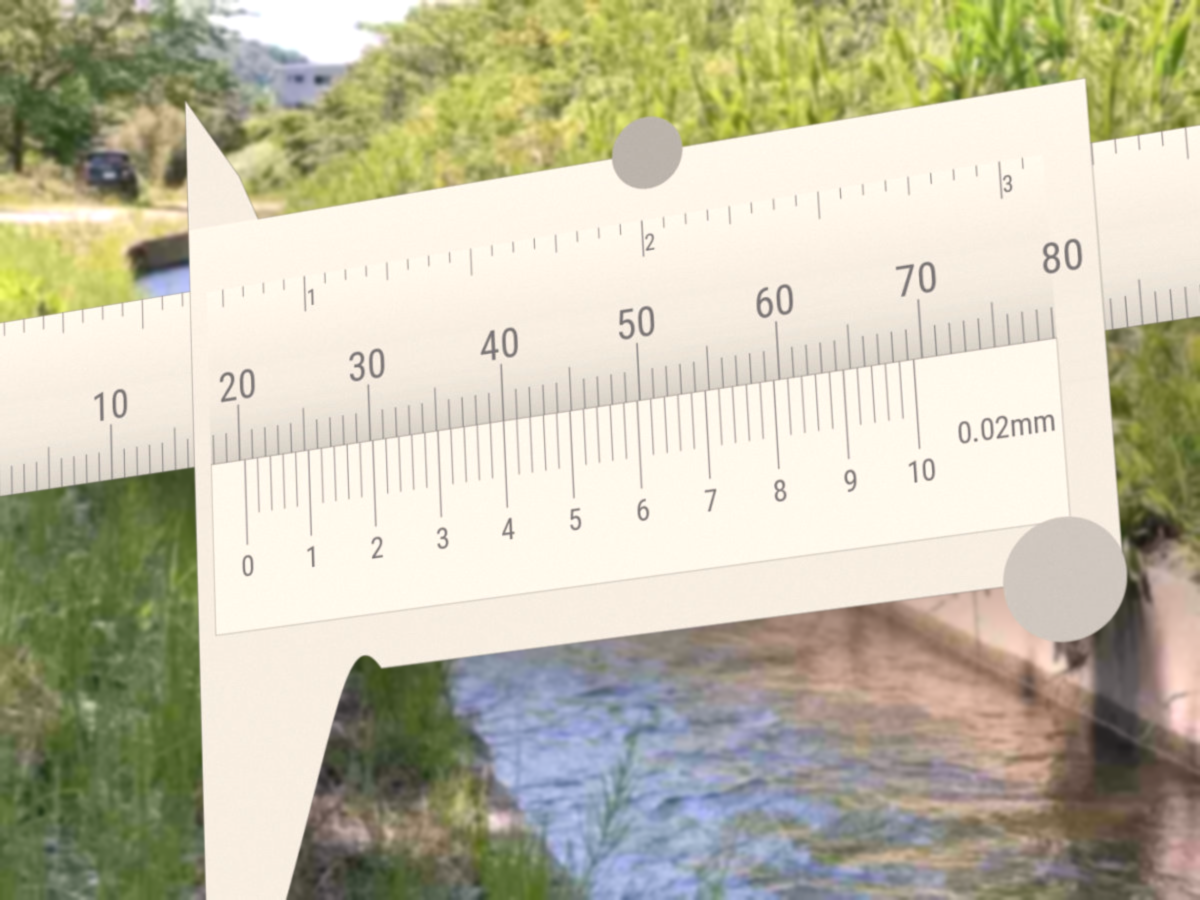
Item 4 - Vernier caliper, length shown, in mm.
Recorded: 20.4 mm
